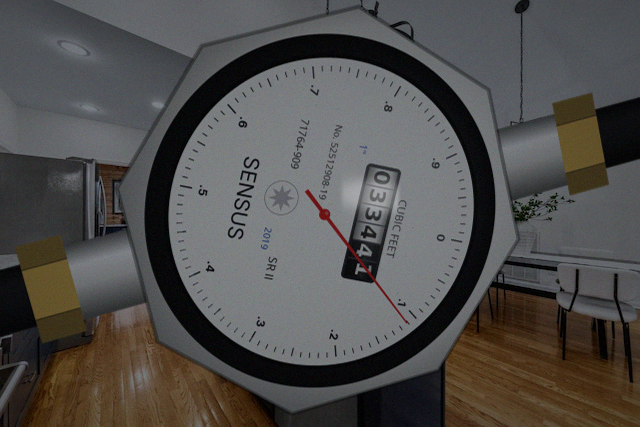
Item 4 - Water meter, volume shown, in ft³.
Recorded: 33441.11 ft³
